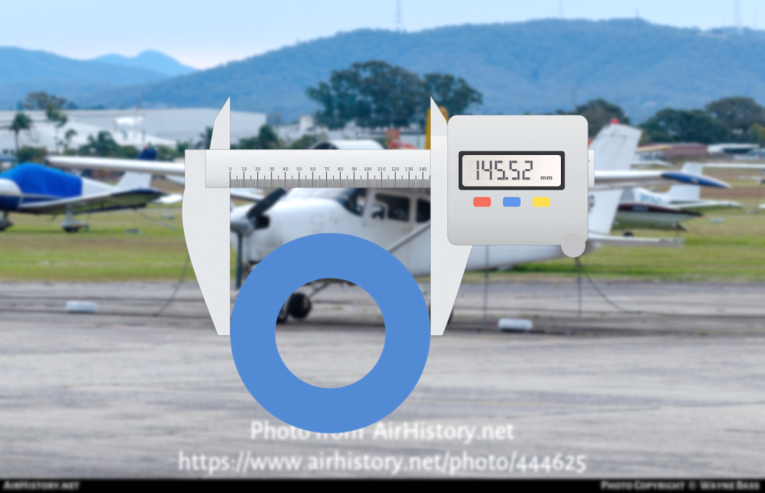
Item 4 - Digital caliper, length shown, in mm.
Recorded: 145.52 mm
